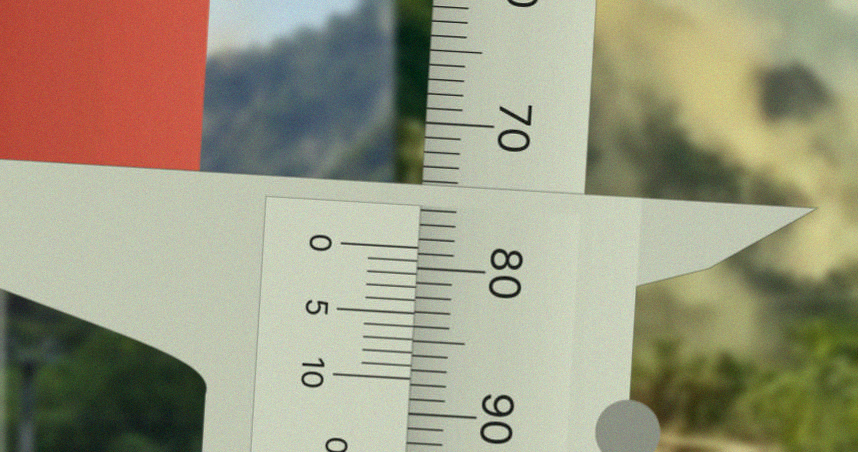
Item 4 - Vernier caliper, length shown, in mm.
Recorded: 78.6 mm
